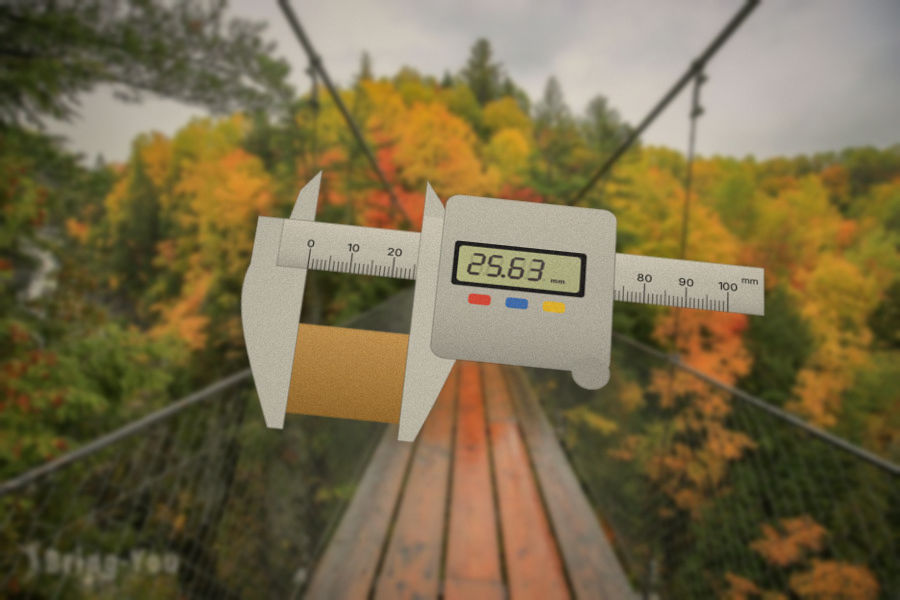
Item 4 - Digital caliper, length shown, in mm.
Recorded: 25.63 mm
